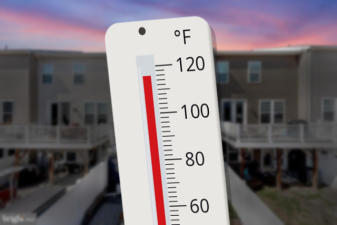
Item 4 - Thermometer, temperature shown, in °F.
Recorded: 116 °F
